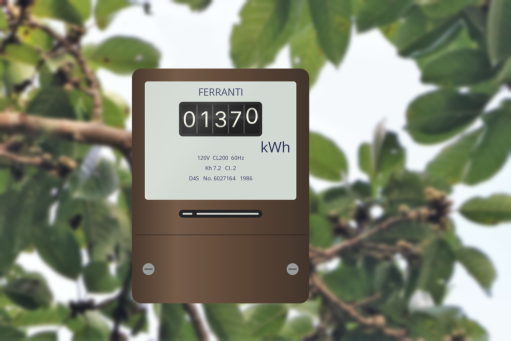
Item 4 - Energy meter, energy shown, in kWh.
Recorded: 1370 kWh
